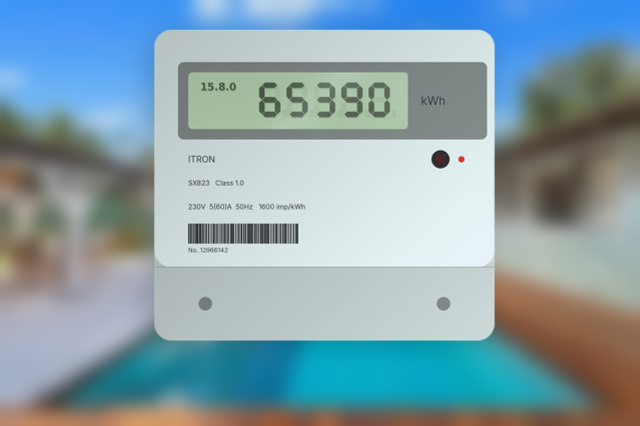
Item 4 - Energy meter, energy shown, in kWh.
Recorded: 65390 kWh
